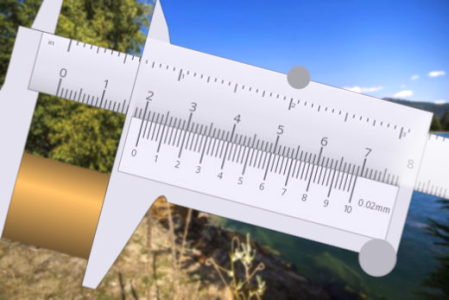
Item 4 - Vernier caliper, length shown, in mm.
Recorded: 20.0 mm
